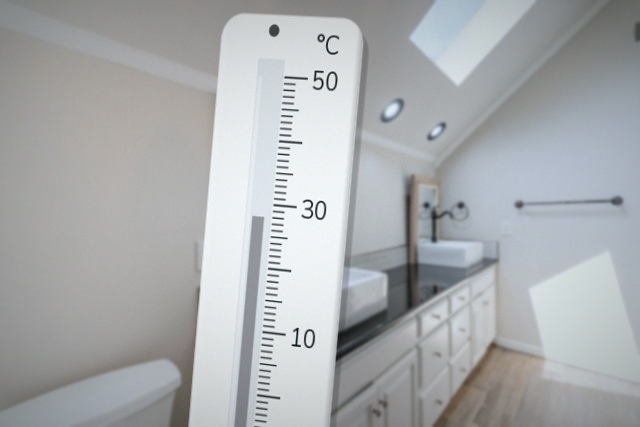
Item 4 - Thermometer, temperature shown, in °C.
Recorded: 28 °C
